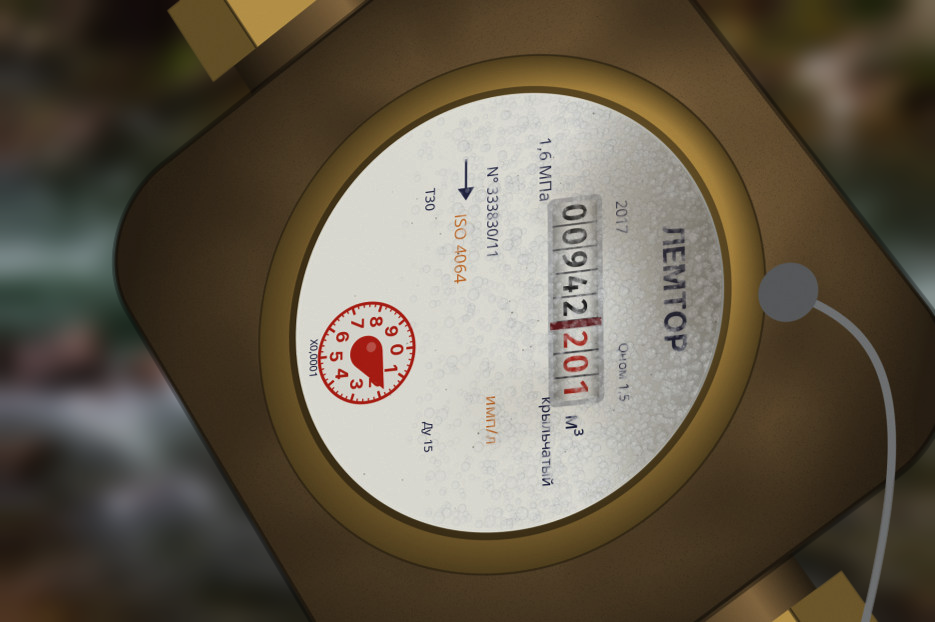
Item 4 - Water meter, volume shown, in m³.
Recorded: 942.2011 m³
